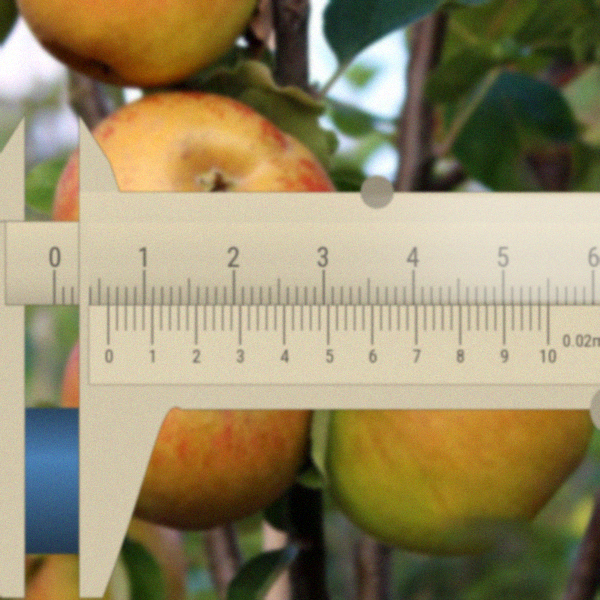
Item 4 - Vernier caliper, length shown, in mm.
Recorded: 6.0 mm
